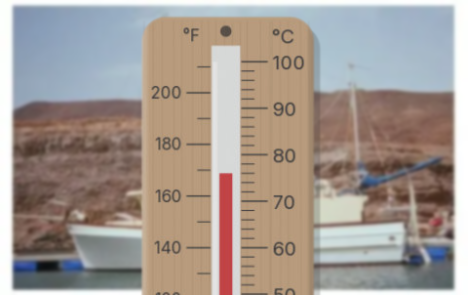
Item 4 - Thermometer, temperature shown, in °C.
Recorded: 76 °C
